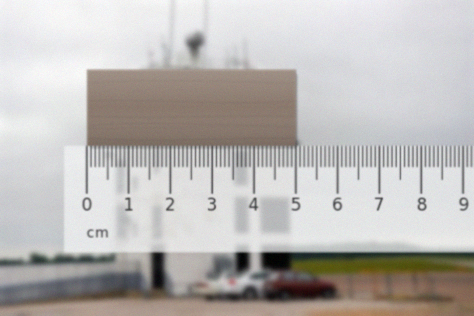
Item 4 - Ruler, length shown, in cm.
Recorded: 5 cm
